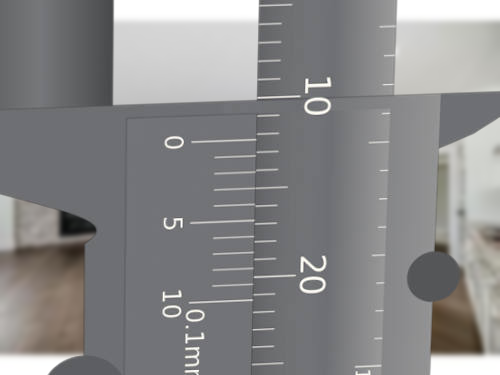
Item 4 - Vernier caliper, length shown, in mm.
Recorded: 12.3 mm
